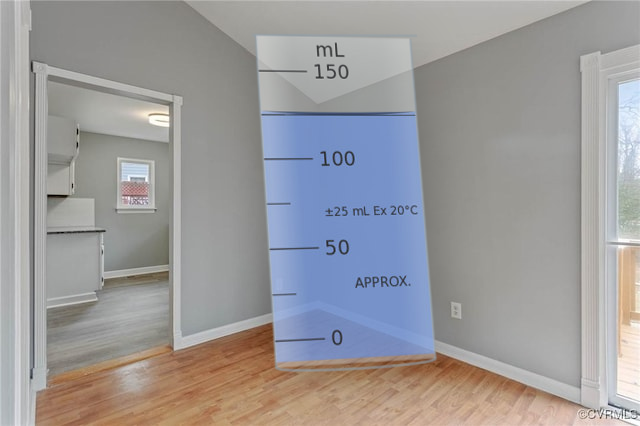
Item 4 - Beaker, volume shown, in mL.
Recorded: 125 mL
